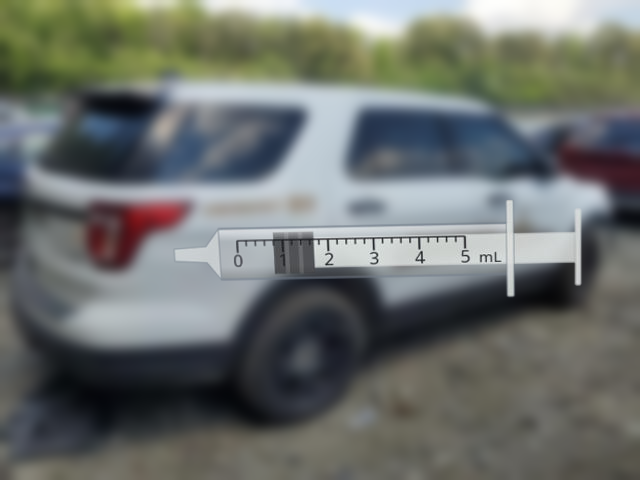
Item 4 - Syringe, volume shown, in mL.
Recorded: 0.8 mL
